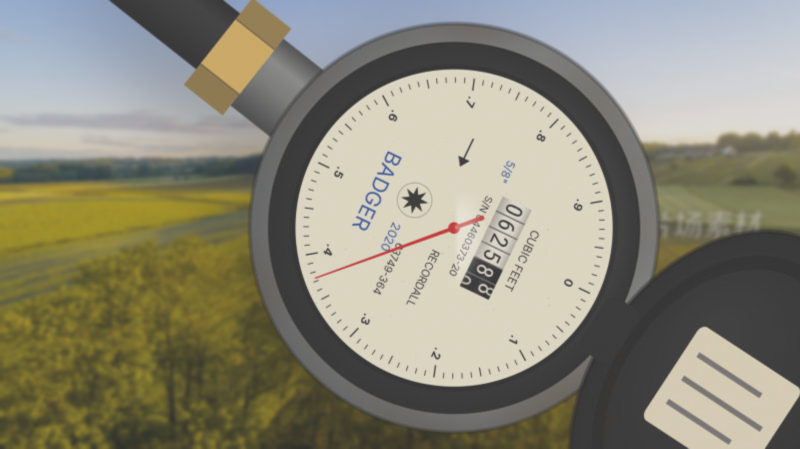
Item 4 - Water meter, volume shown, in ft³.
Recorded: 62588.37 ft³
